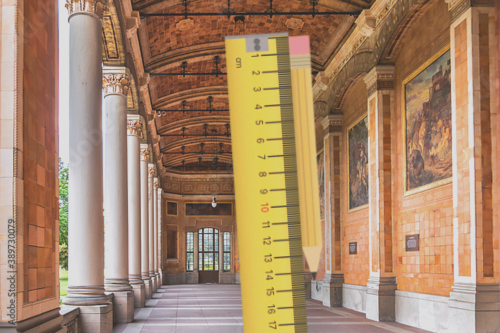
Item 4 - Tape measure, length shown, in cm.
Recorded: 14.5 cm
